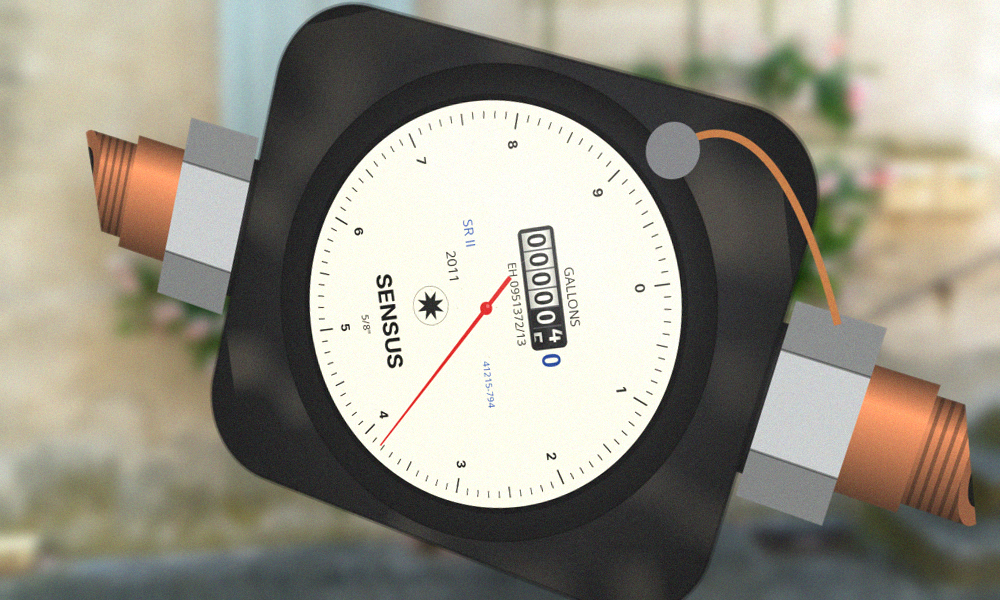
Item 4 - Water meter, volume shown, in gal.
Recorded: 43.8 gal
